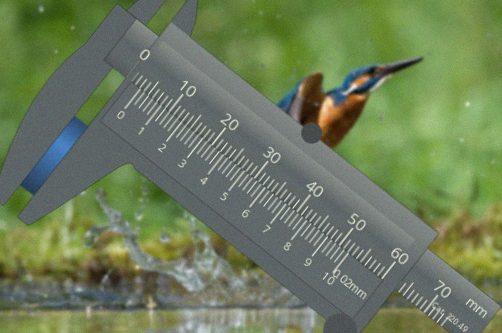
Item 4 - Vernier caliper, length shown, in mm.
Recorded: 3.2 mm
